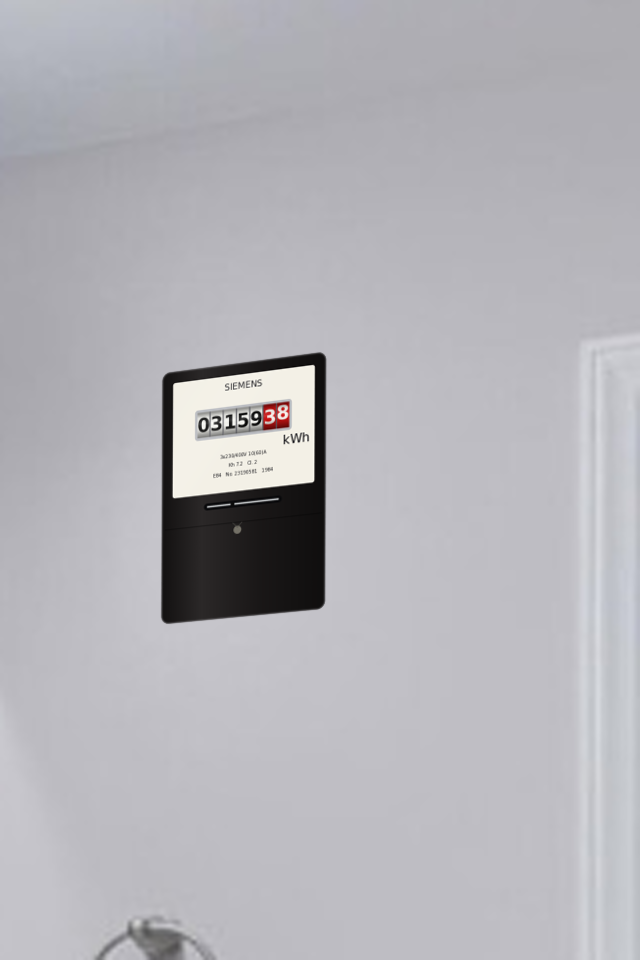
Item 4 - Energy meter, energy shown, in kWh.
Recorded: 3159.38 kWh
